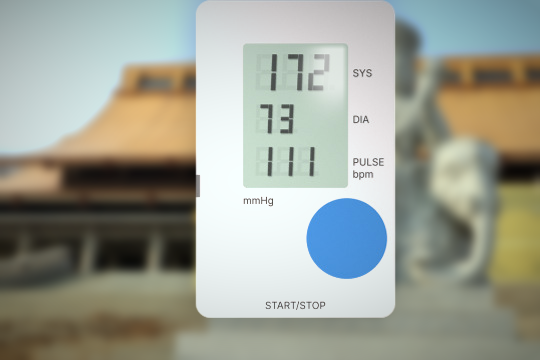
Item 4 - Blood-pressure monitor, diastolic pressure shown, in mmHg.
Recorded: 73 mmHg
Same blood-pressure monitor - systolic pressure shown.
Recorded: 172 mmHg
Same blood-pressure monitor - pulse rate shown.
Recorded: 111 bpm
